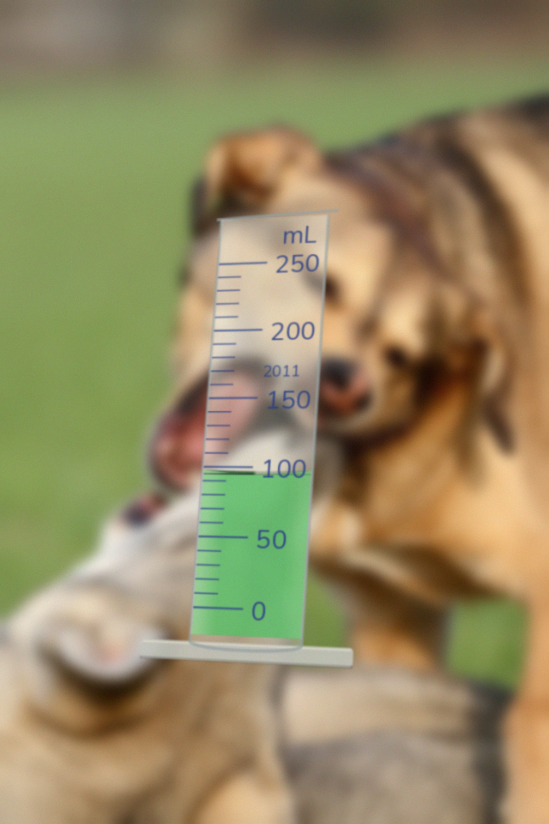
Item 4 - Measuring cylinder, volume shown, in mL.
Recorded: 95 mL
